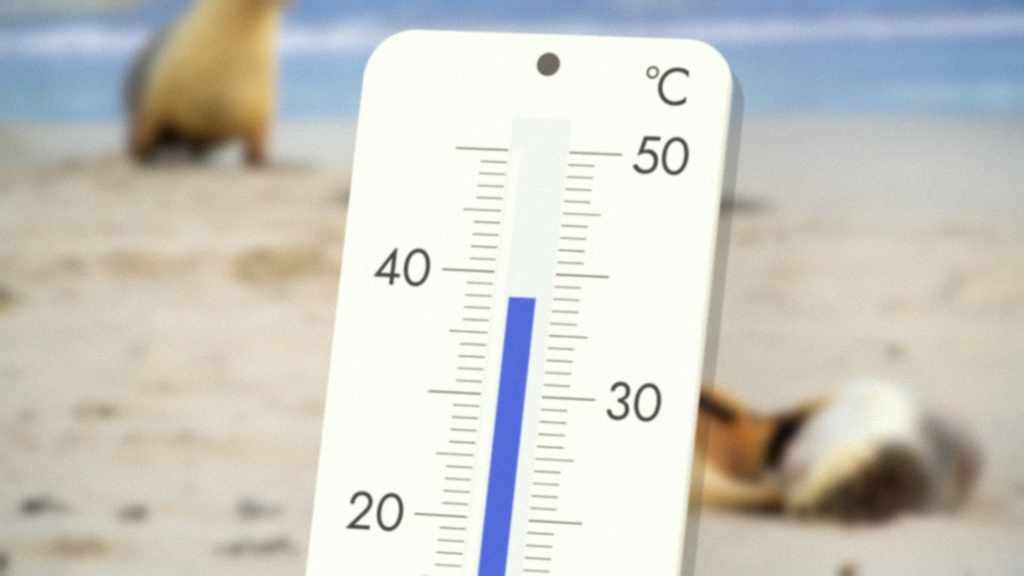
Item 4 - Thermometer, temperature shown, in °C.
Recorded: 38 °C
